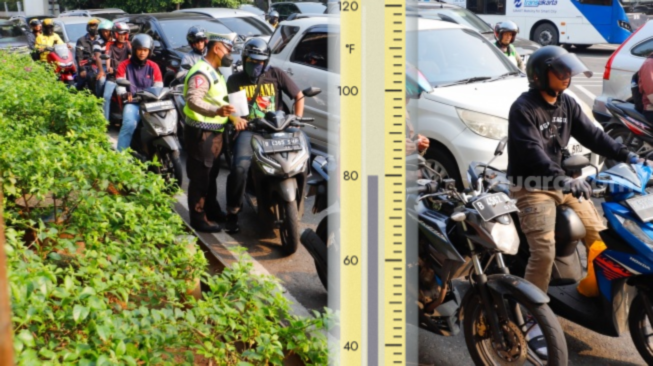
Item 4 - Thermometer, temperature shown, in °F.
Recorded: 80 °F
